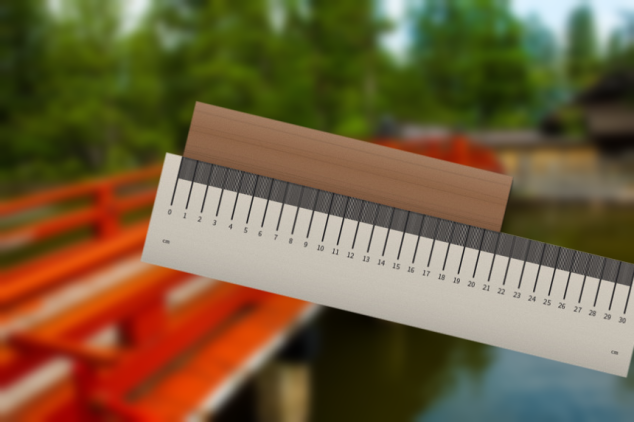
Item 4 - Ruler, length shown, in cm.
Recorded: 21 cm
